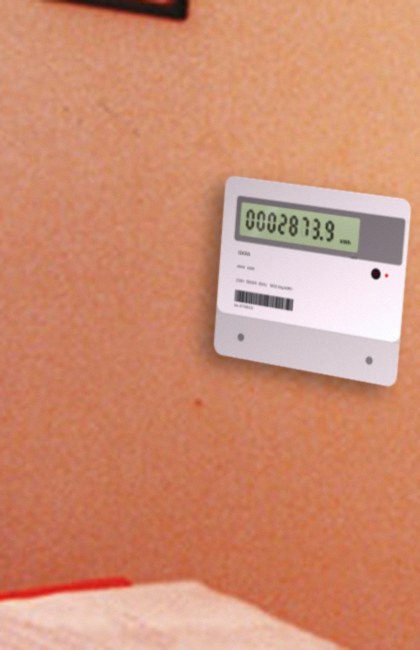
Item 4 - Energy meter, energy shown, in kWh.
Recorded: 2873.9 kWh
